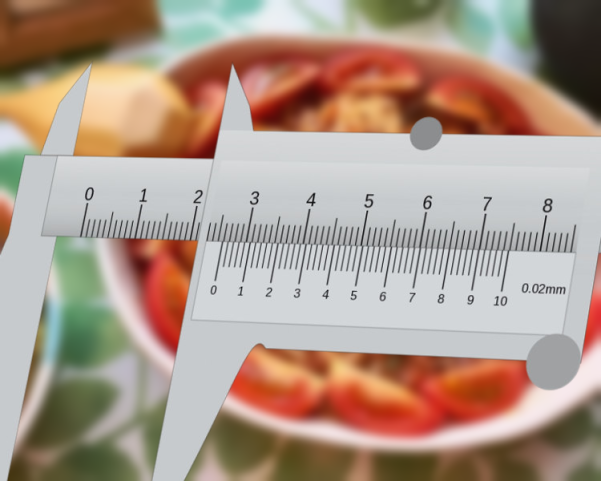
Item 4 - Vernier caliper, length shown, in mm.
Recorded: 25.8 mm
